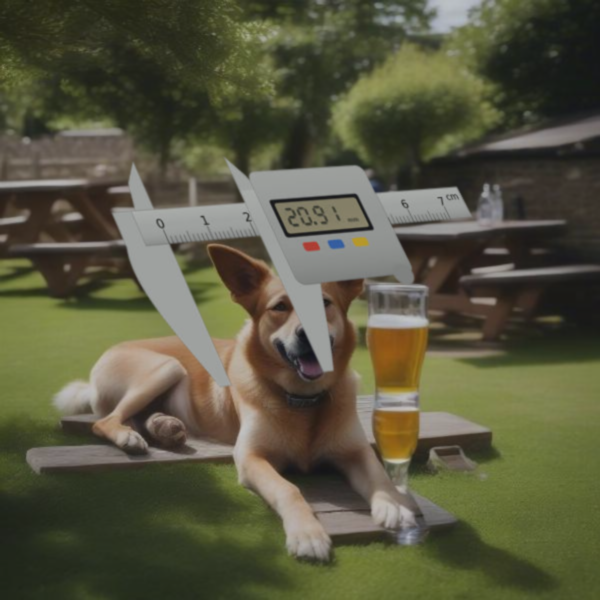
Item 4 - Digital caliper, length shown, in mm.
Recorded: 20.91 mm
